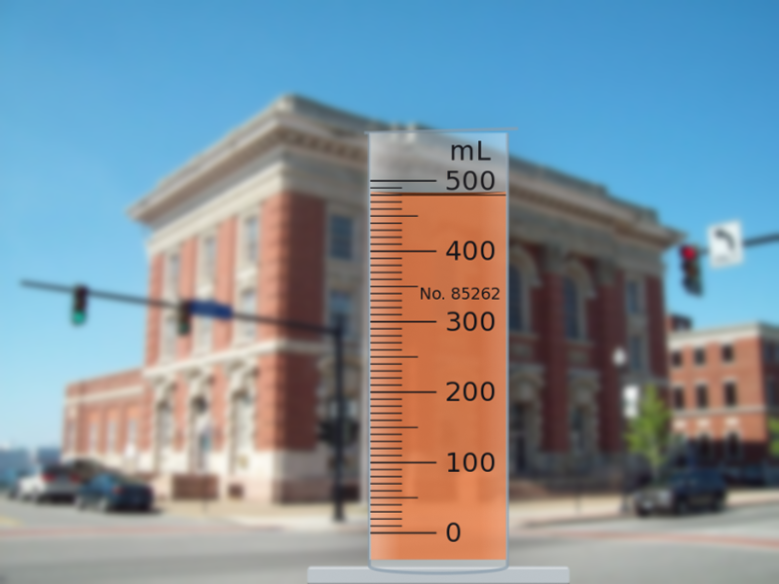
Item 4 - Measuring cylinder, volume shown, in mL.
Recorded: 480 mL
